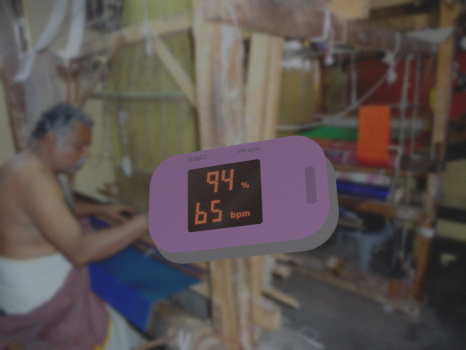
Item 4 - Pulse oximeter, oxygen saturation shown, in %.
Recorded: 94 %
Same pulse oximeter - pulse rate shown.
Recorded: 65 bpm
